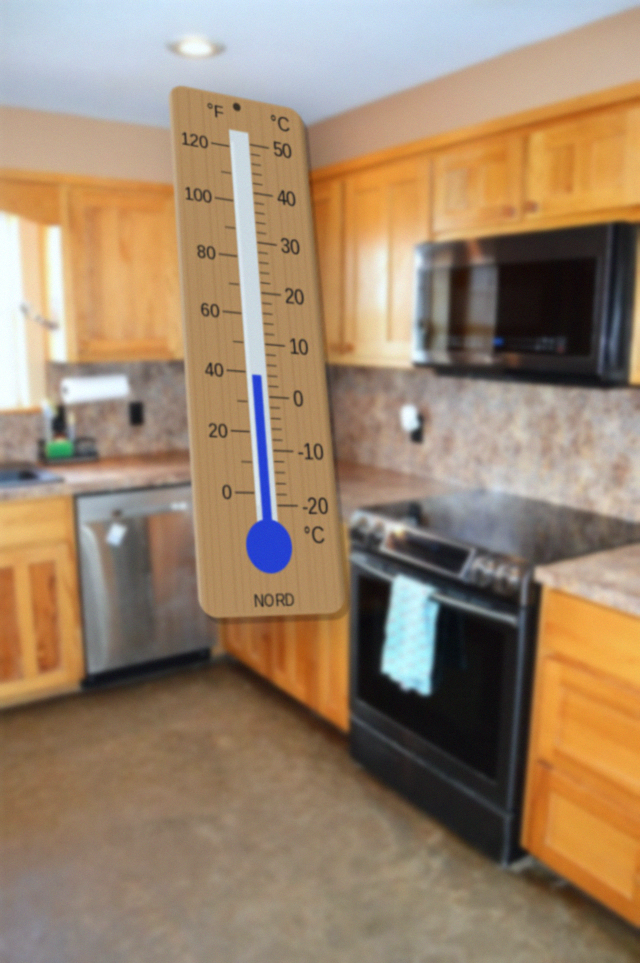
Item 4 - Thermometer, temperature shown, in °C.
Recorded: 4 °C
